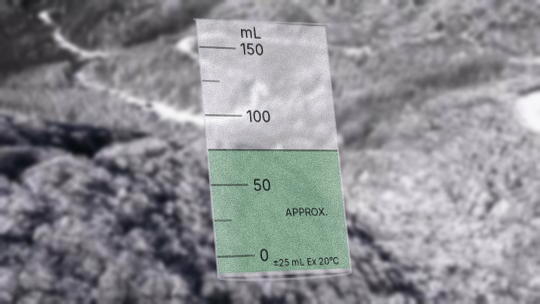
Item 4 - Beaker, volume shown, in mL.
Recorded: 75 mL
